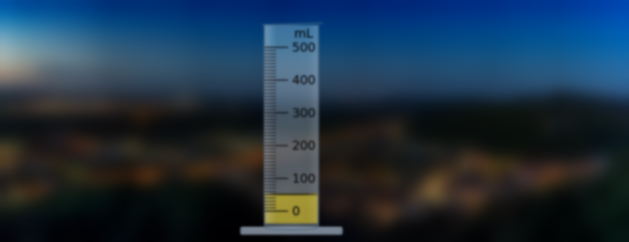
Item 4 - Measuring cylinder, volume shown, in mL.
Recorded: 50 mL
